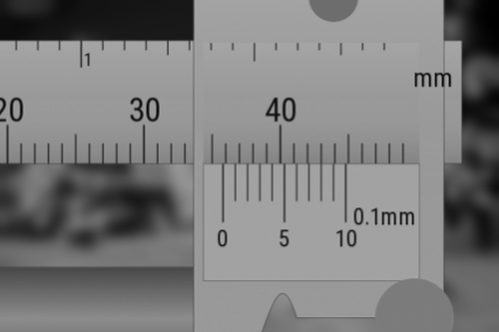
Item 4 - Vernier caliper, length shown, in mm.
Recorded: 35.8 mm
